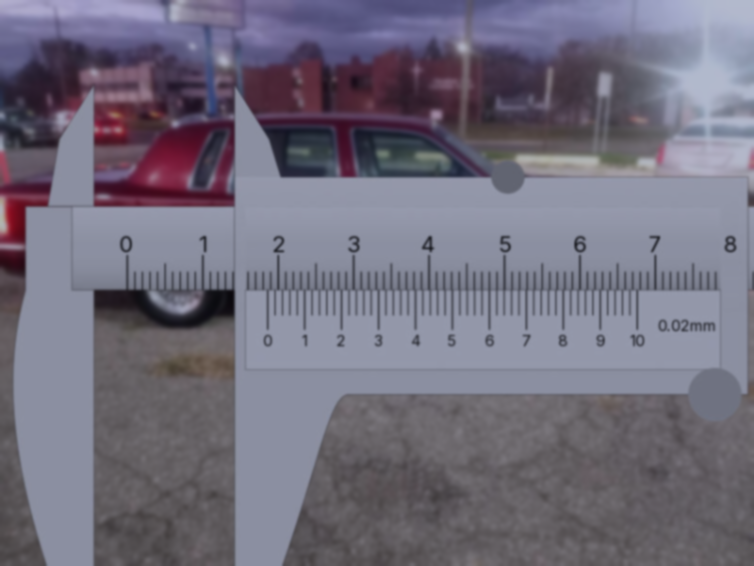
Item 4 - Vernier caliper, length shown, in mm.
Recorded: 18.6 mm
